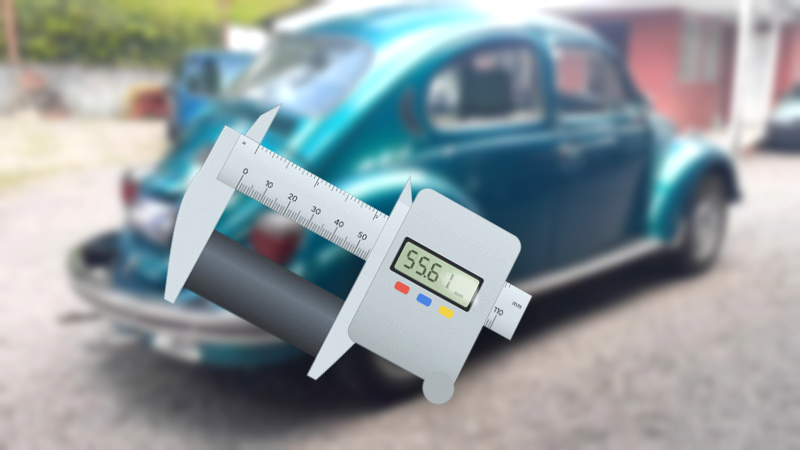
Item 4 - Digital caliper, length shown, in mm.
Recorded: 55.61 mm
